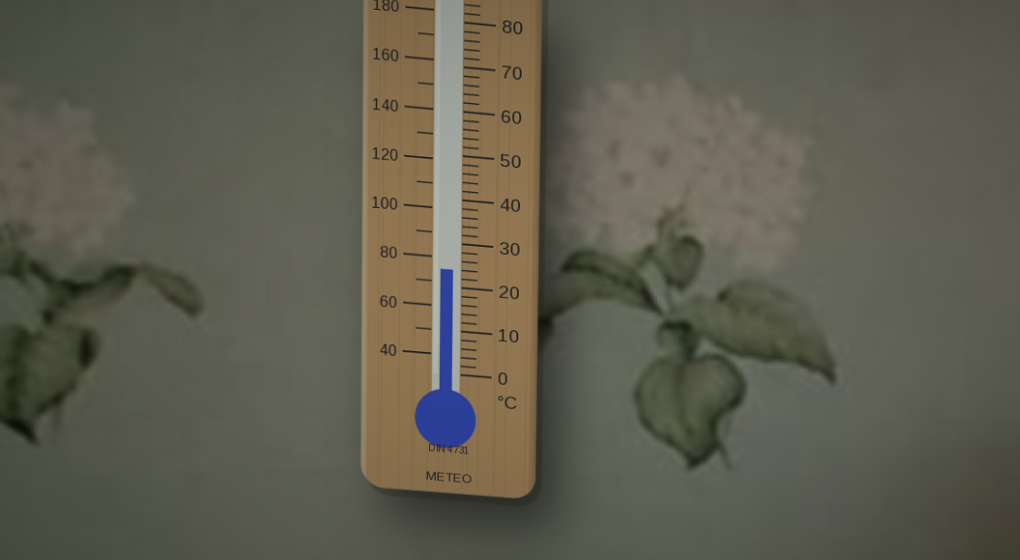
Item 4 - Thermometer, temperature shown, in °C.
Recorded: 24 °C
